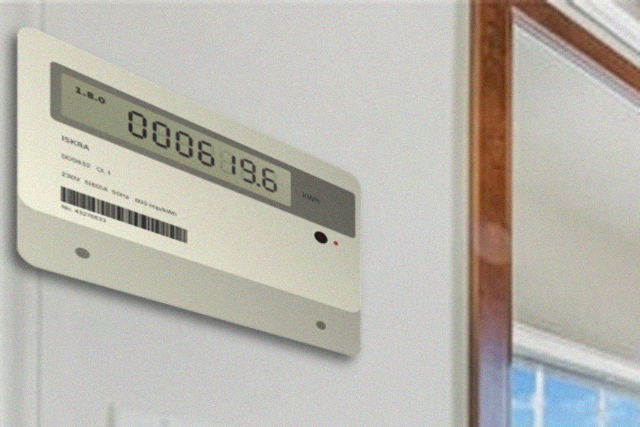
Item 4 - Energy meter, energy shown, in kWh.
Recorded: 619.6 kWh
